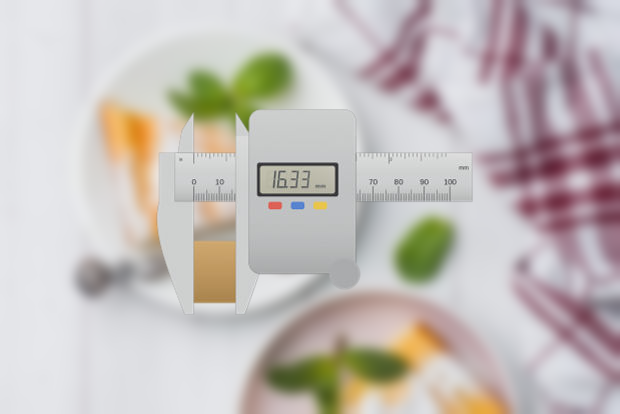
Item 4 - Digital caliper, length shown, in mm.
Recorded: 16.33 mm
